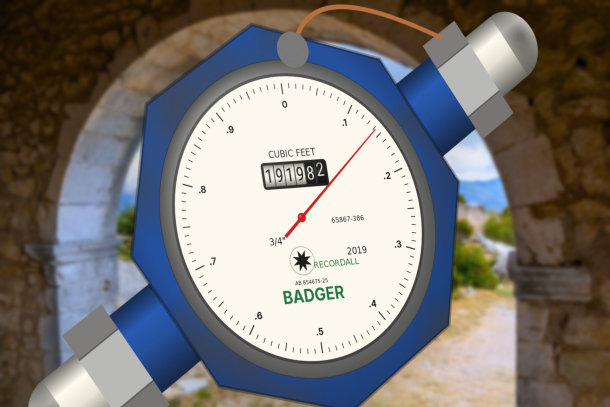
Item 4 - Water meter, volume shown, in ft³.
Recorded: 191982.14 ft³
